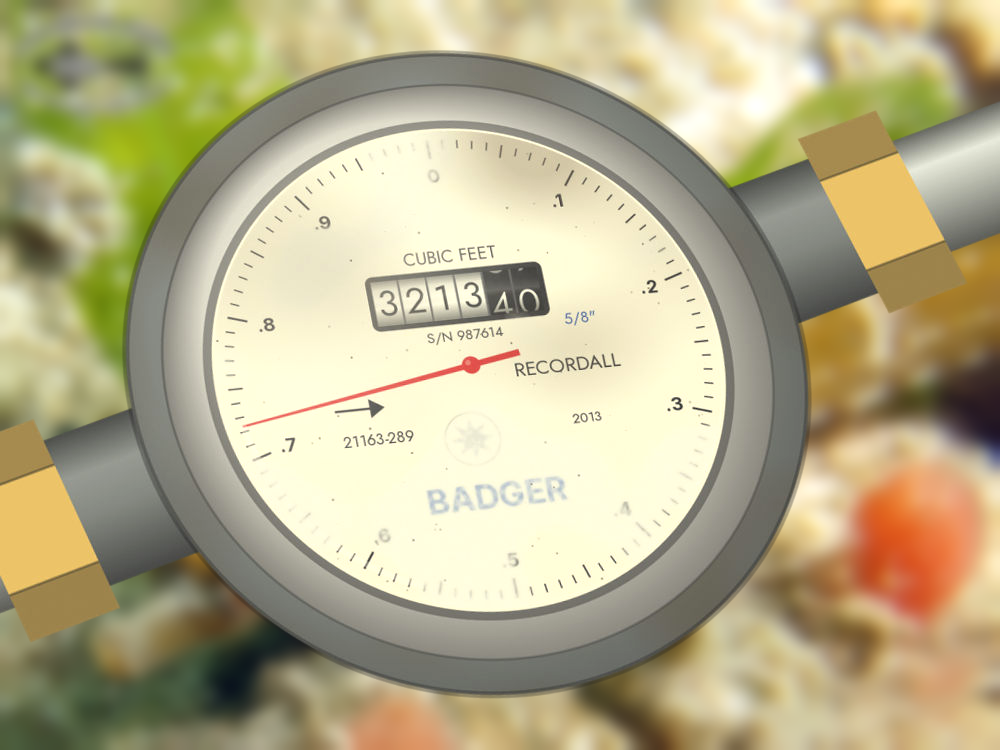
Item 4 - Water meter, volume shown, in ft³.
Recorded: 321339.72 ft³
